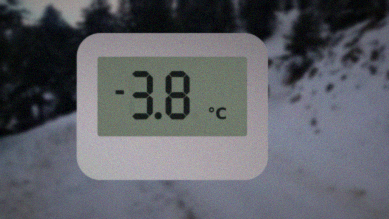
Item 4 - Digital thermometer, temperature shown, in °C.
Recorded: -3.8 °C
